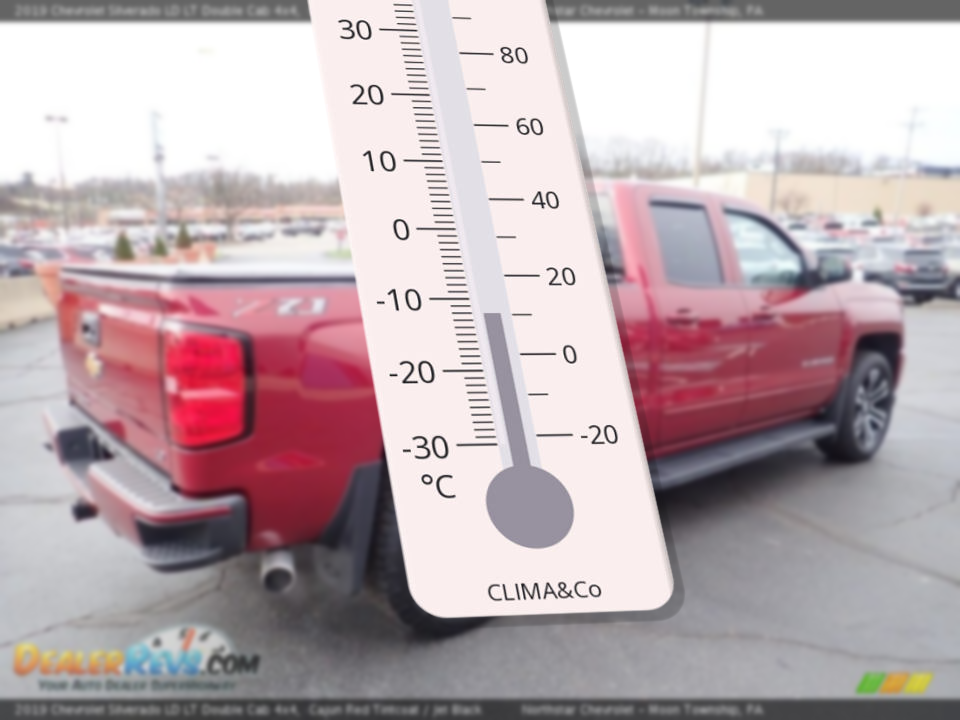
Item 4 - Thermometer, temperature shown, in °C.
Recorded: -12 °C
